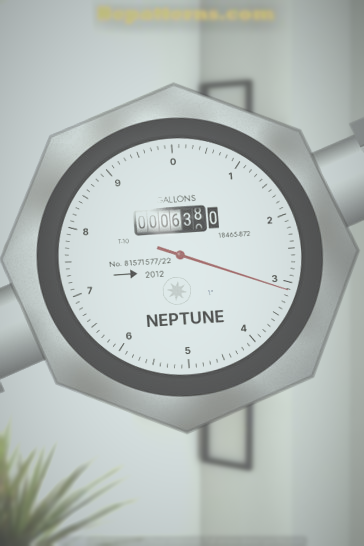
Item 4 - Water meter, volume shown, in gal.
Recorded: 6383.1 gal
